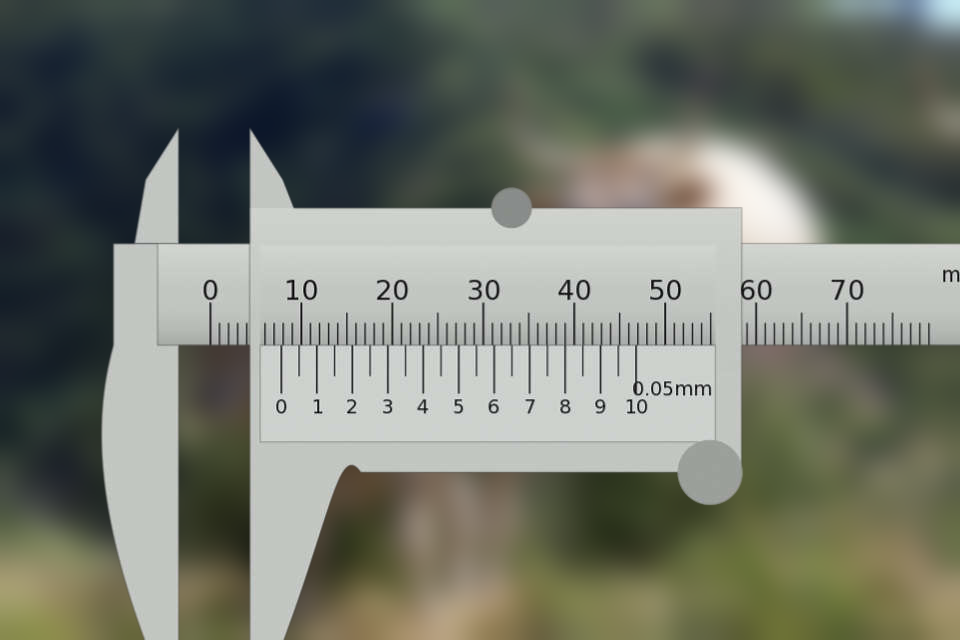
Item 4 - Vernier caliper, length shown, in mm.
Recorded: 7.8 mm
